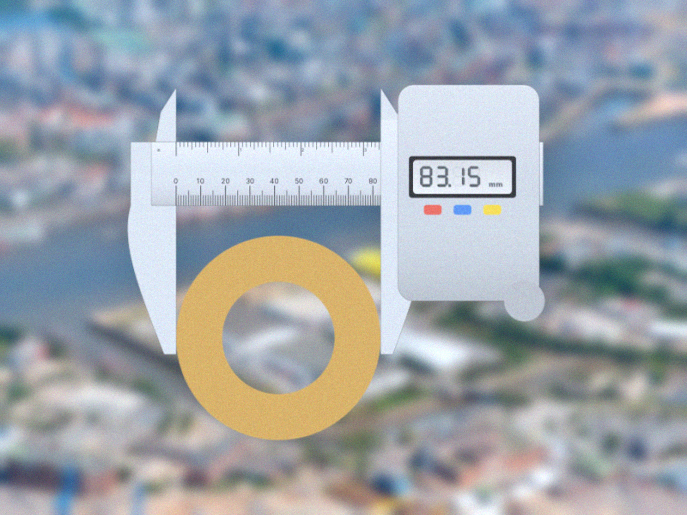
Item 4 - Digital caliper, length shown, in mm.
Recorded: 83.15 mm
